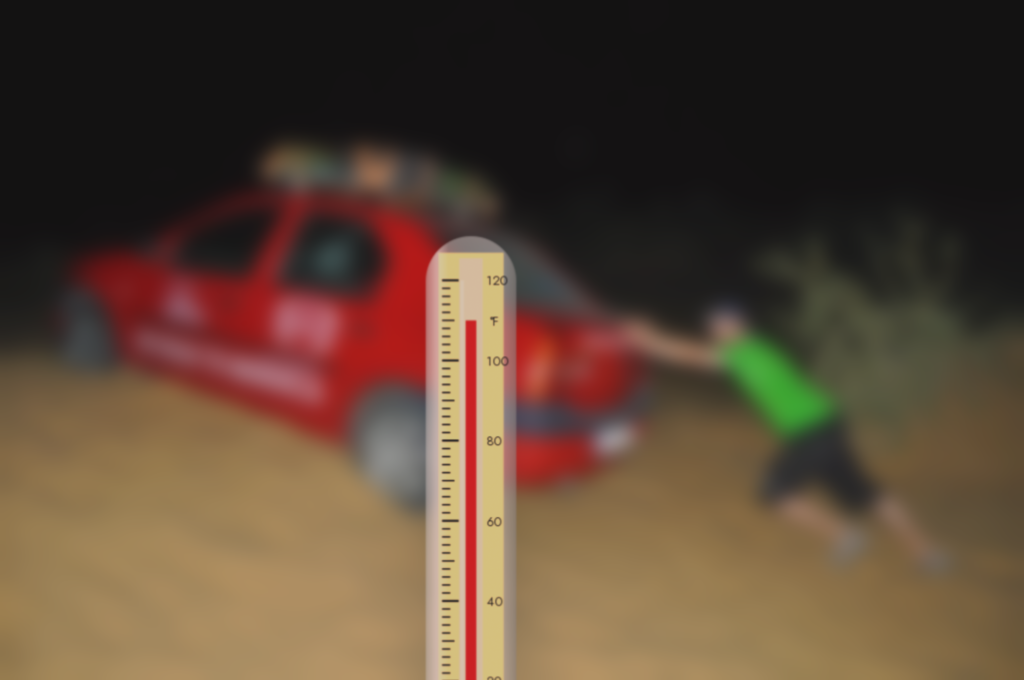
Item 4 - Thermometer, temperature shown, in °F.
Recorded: 110 °F
